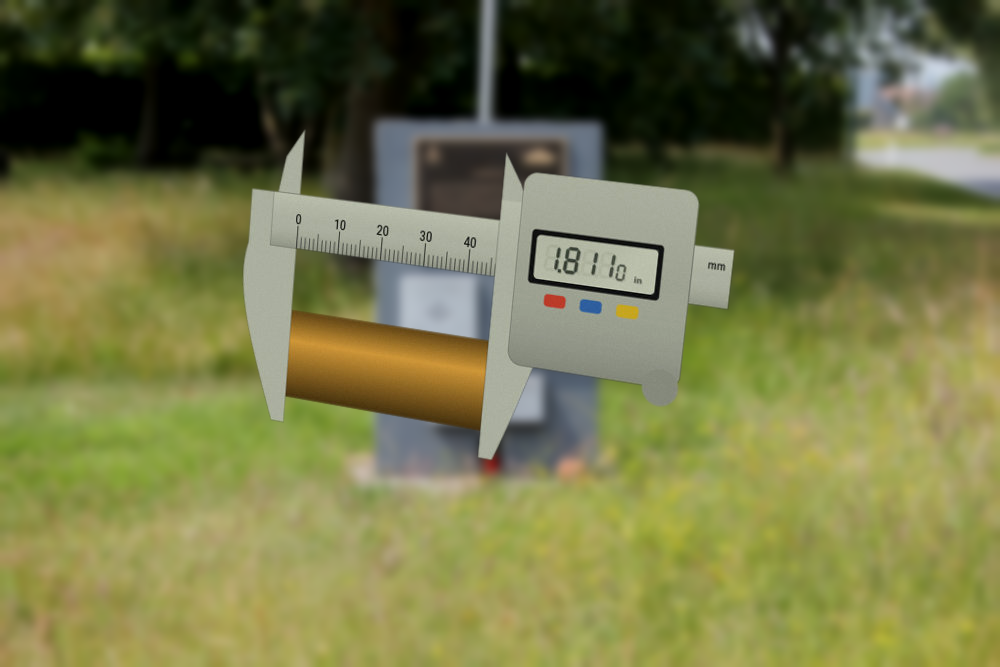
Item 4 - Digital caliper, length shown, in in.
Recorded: 1.8110 in
